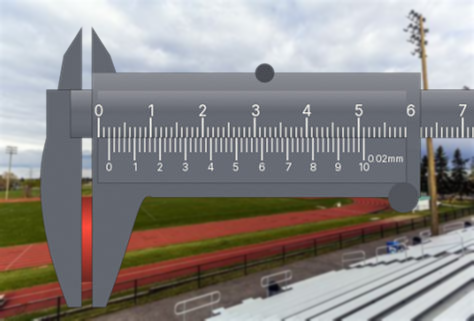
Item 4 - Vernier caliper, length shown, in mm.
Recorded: 2.0 mm
